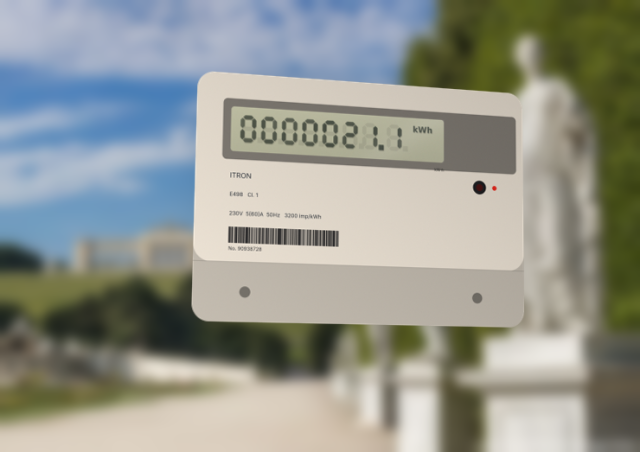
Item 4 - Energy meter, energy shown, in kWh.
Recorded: 21.1 kWh
